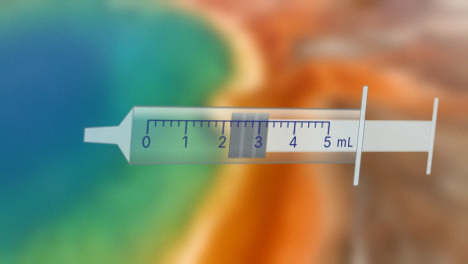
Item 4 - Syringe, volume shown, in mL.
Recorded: 2.2 mL
